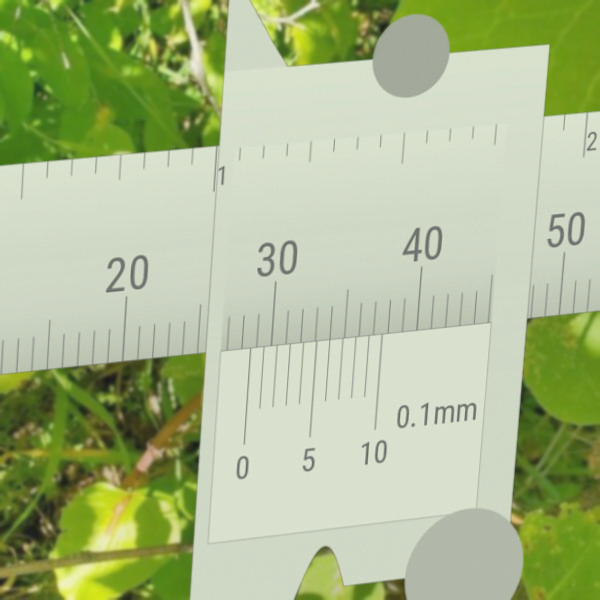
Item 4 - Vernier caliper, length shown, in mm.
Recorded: 28.6 mm
